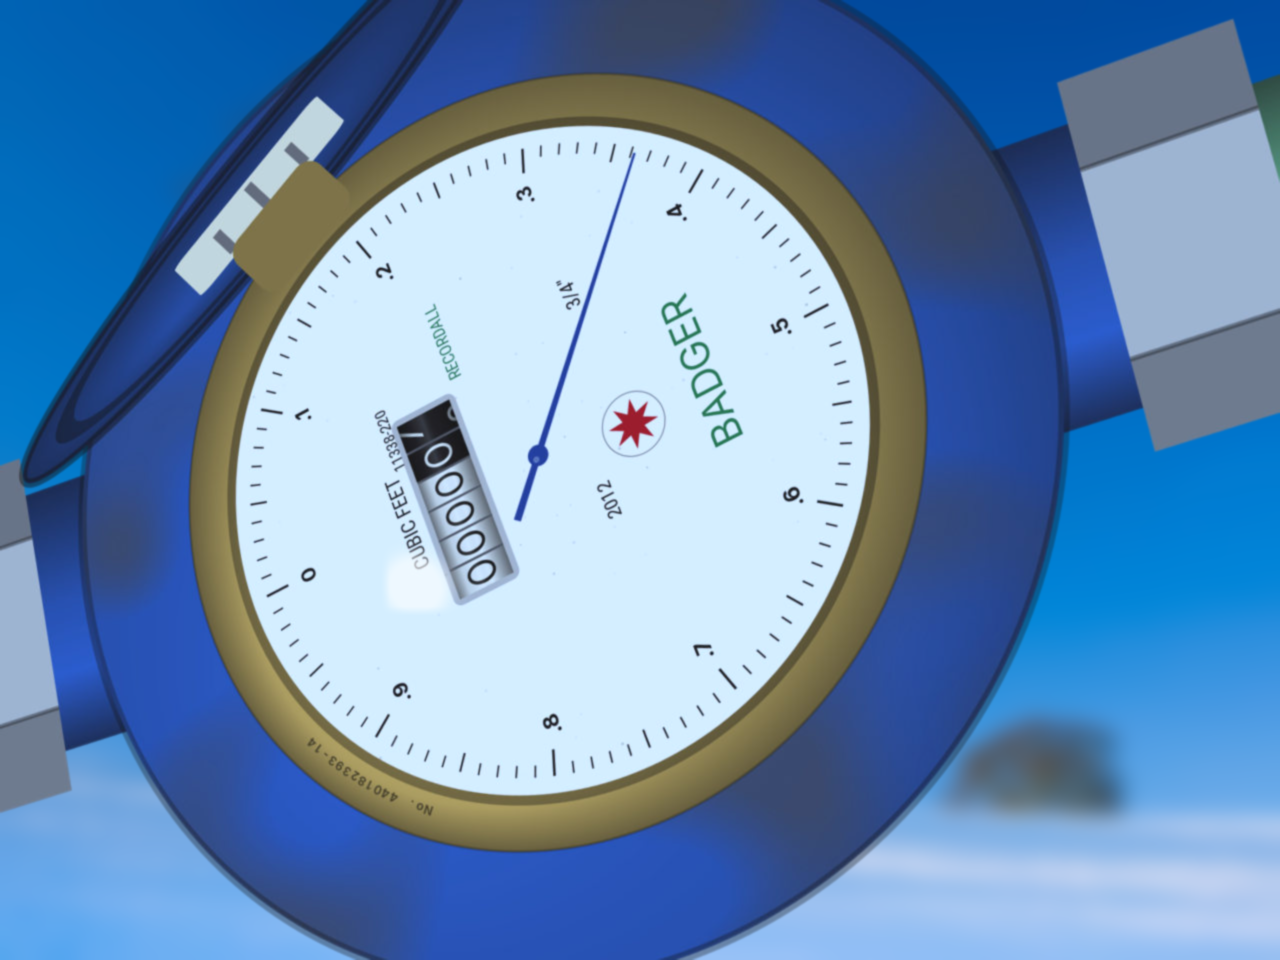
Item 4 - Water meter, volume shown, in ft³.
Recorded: 7.36 ft³
